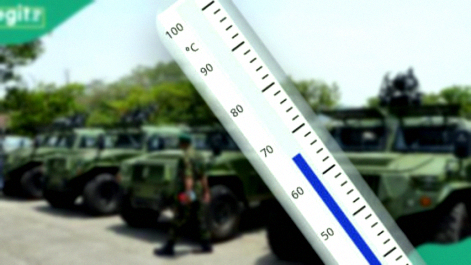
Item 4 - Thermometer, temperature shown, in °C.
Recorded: 66 °C
